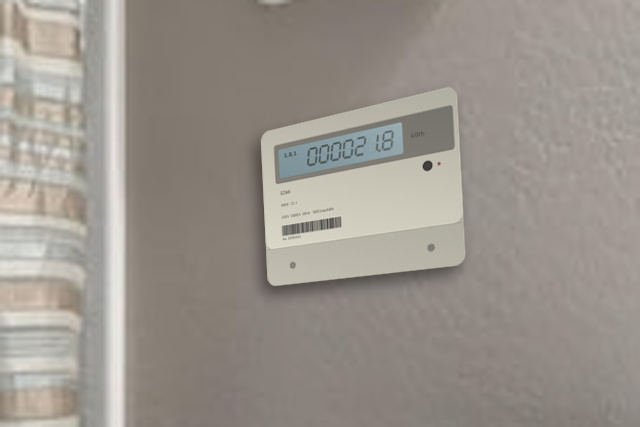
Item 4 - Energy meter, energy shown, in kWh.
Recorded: 21.8 kWh
